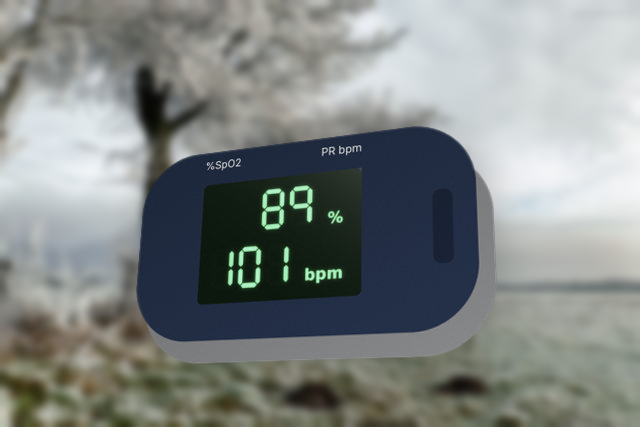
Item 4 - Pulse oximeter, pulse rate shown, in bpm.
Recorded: 101 bpm
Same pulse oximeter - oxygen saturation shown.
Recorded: 89 %
